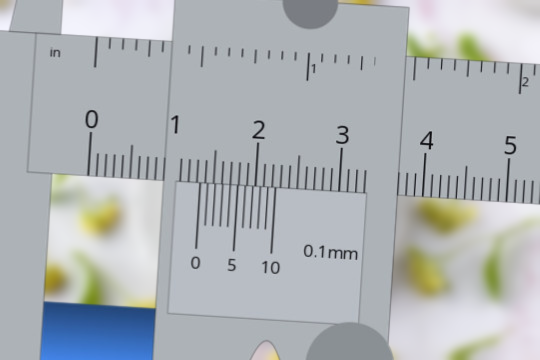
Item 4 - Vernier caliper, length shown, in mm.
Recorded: 13.4 mm
